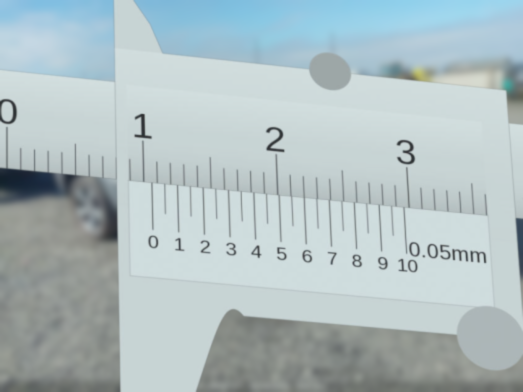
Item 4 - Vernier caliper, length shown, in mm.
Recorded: 10.6 mm
